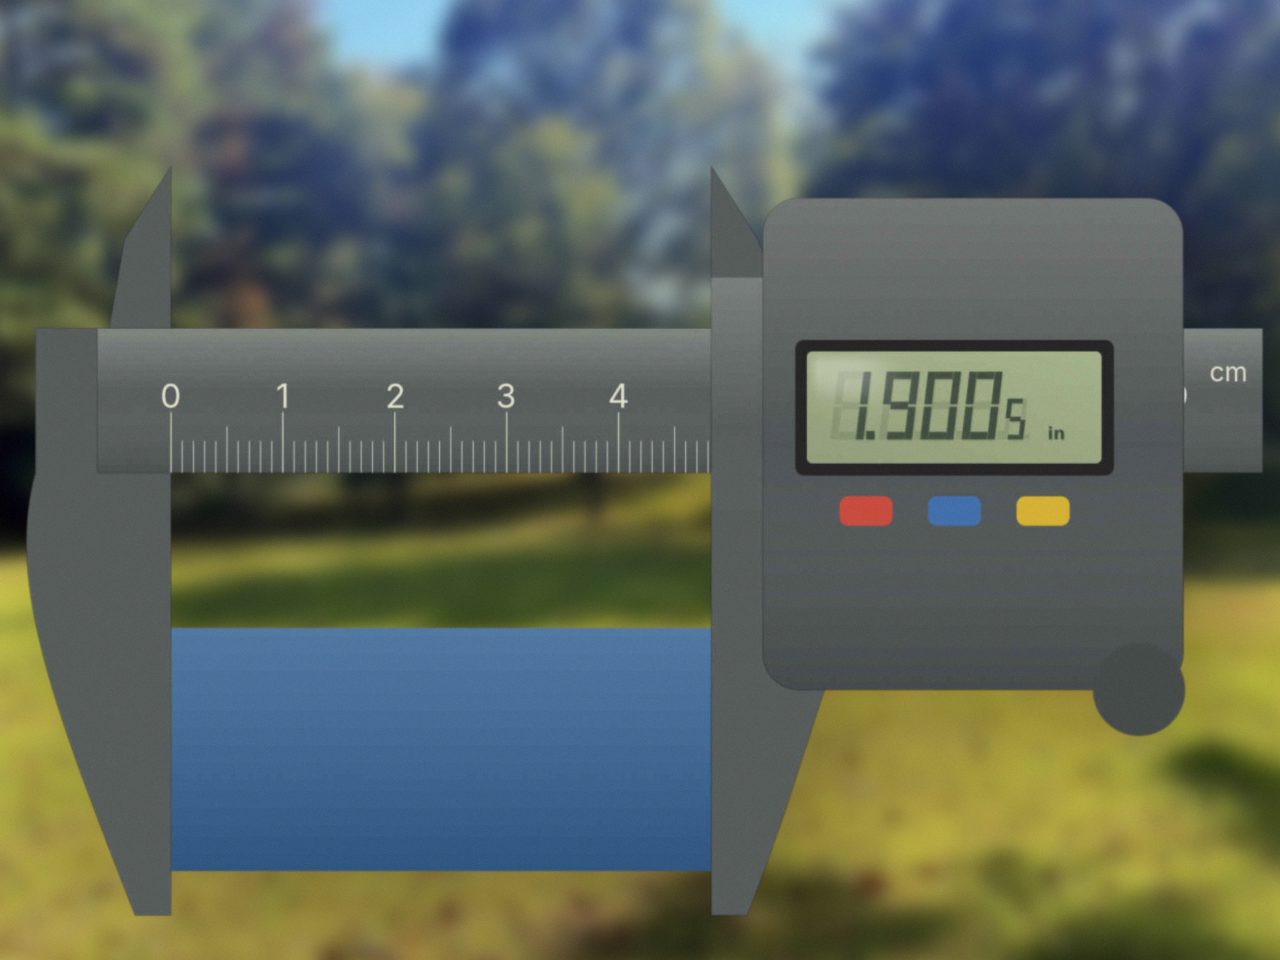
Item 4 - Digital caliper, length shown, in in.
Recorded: 1.9005 in
